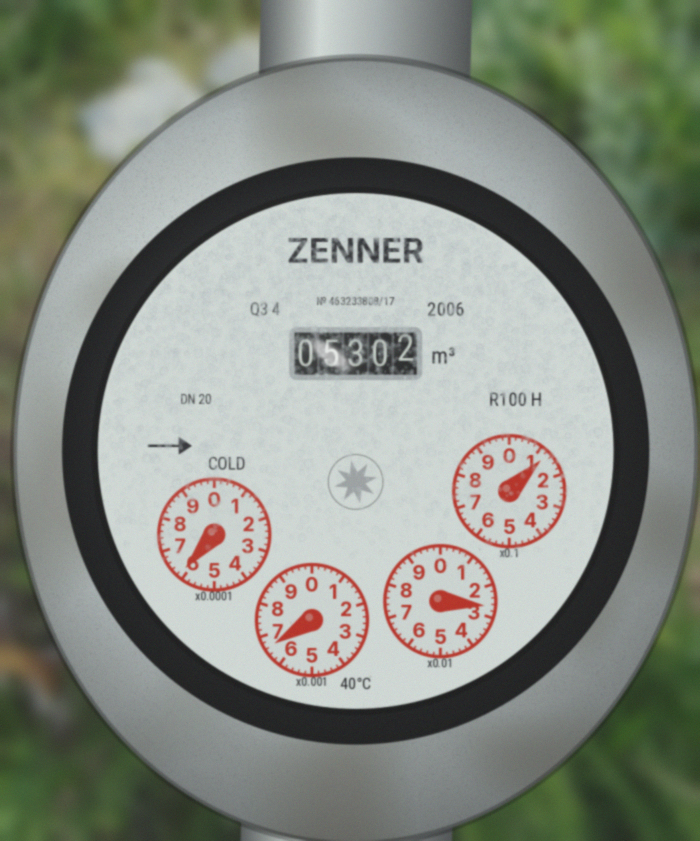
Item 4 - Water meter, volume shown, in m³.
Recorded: 5302.1266 m³
